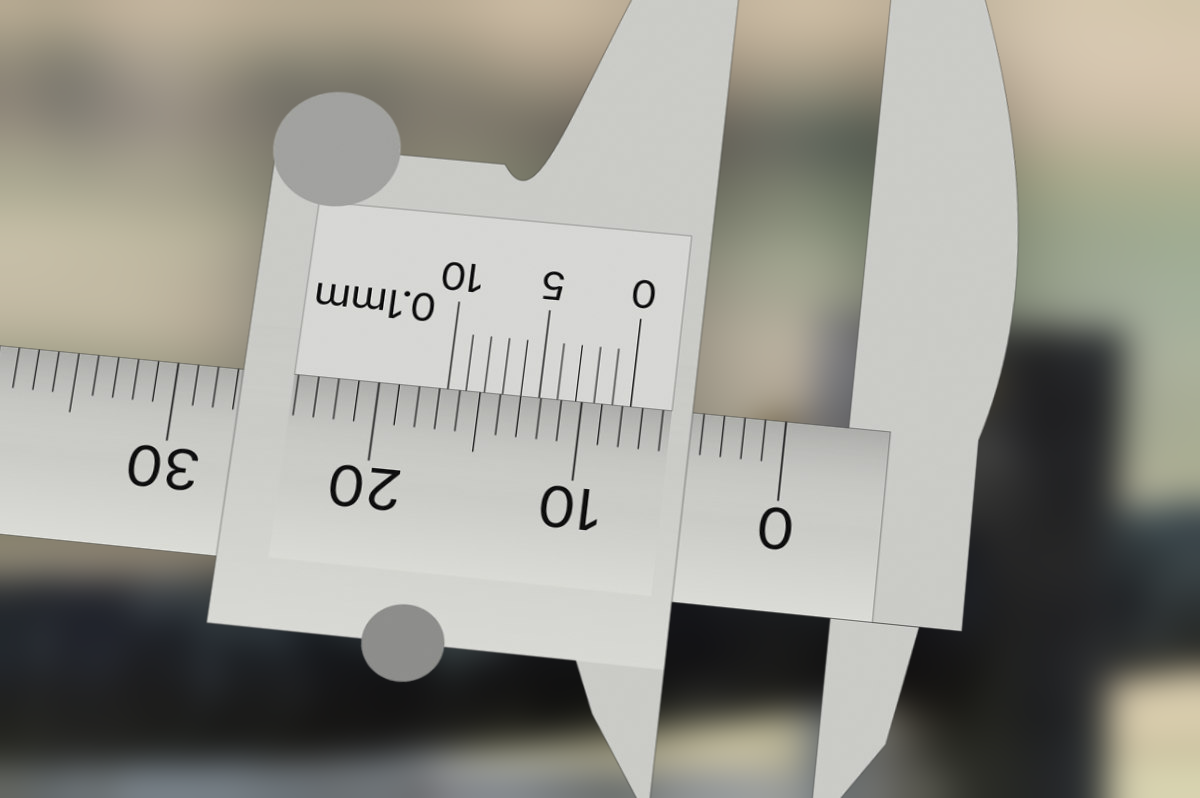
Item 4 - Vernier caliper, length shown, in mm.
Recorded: 7.6 mm
